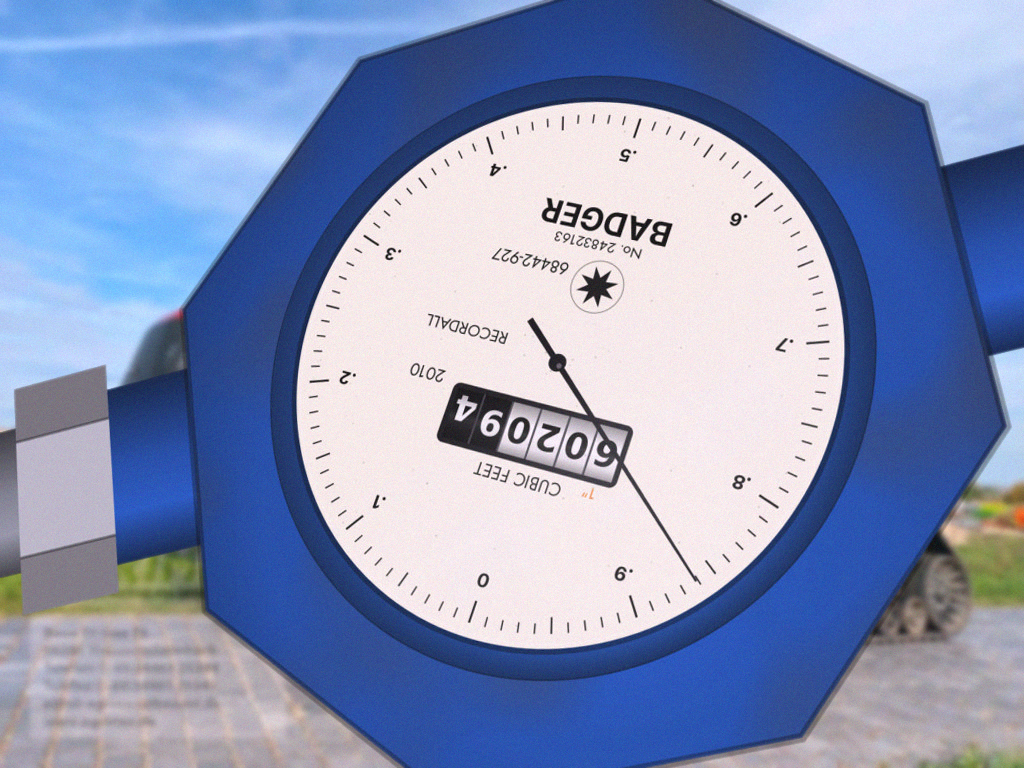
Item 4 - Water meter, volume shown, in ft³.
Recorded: 602093.86 ft³
